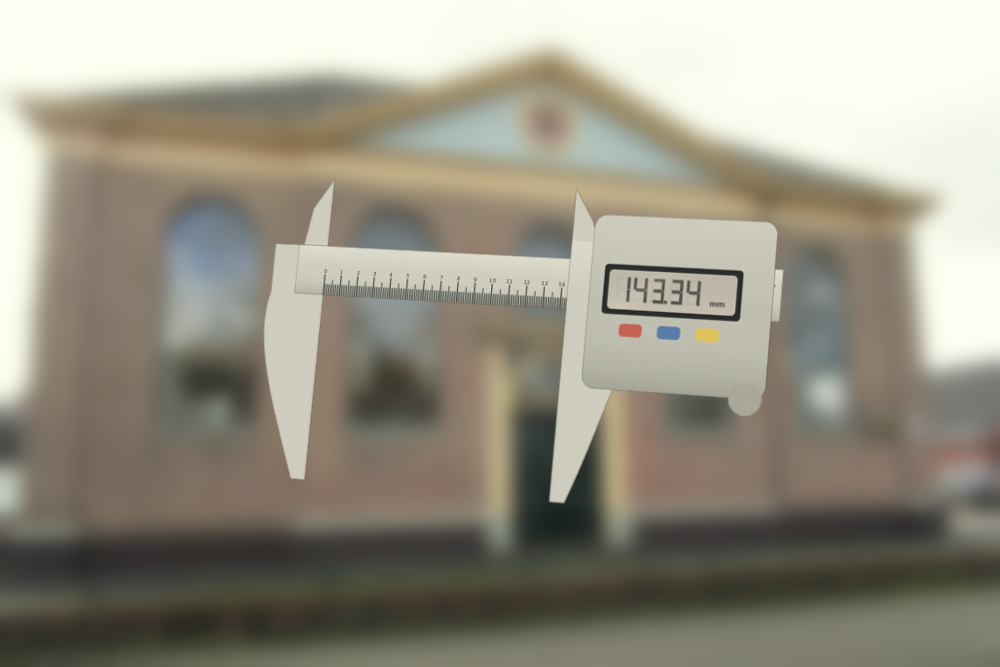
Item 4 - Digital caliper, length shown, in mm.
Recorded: 143.34 mm
